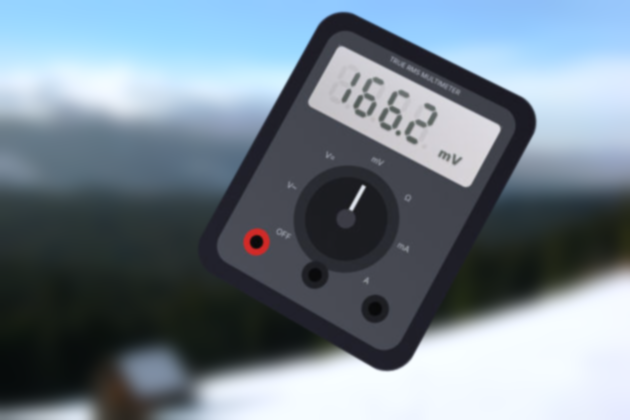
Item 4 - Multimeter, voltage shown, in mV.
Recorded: 166.2 mV
